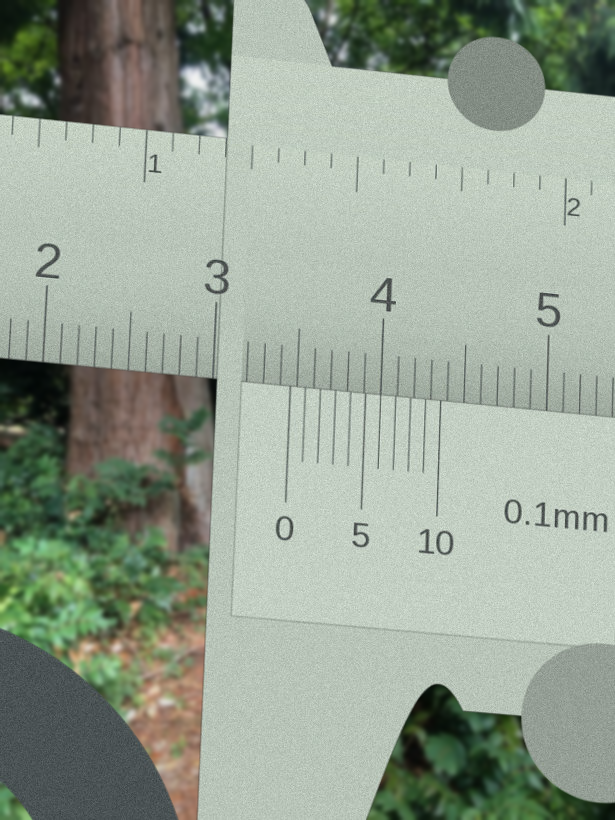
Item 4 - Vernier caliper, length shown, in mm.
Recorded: 34.6 mm
